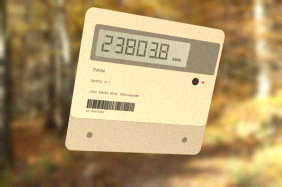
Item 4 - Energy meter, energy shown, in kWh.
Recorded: 23803.8 kWh
